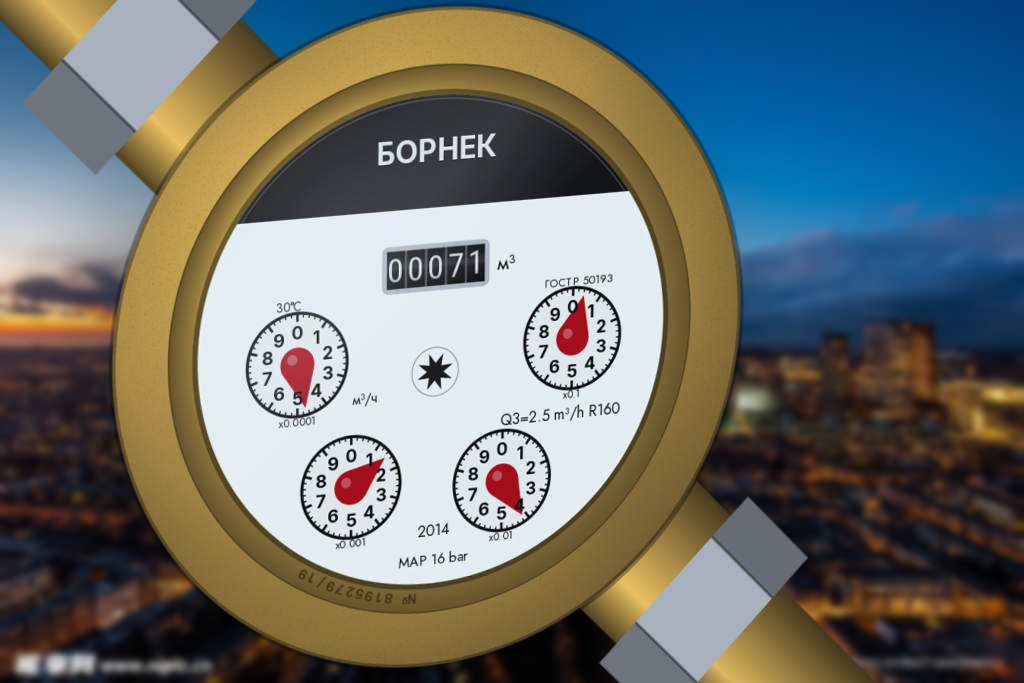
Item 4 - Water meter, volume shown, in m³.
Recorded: 71.0414 m³
